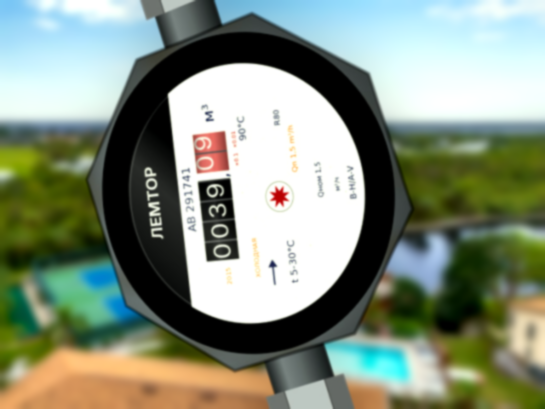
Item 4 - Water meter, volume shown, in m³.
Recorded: 39.09 m³
